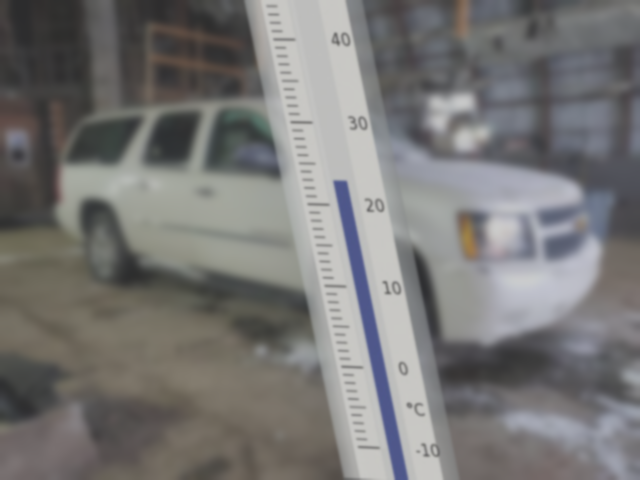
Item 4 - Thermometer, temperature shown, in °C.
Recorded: 23 °C
